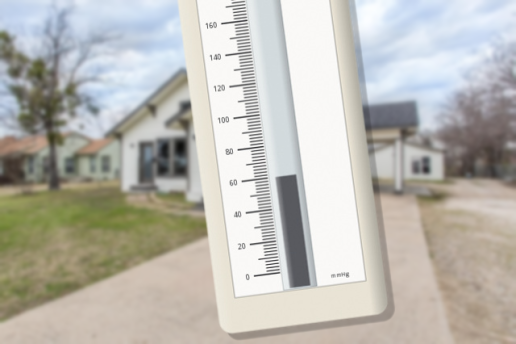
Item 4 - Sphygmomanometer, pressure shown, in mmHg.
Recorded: 60 mmHg
